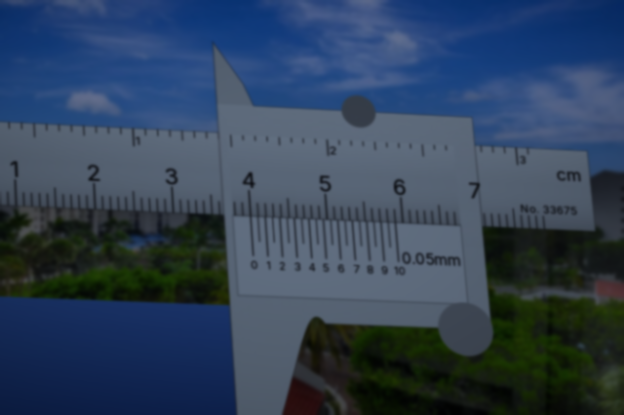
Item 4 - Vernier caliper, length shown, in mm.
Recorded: 40.0 mm
